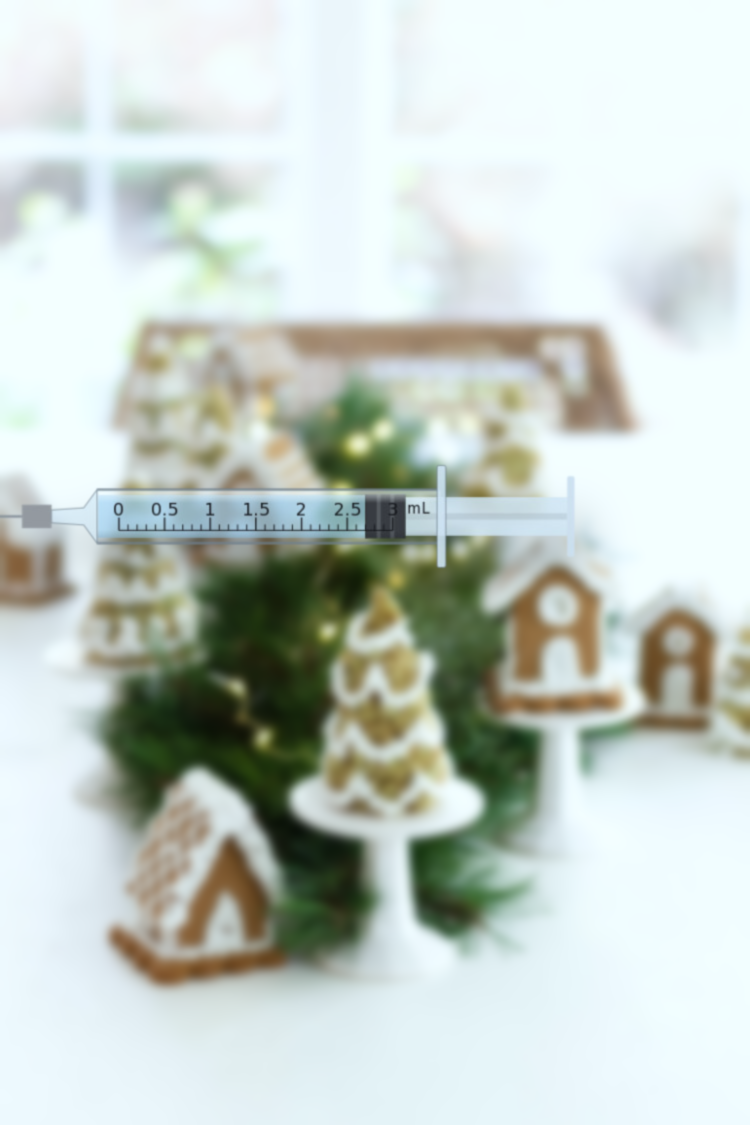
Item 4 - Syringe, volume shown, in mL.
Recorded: 2.7 mL
